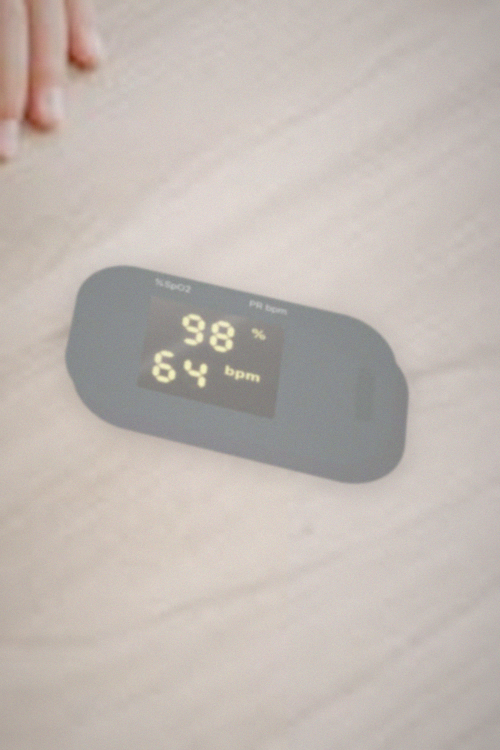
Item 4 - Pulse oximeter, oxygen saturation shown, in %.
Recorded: 98 %
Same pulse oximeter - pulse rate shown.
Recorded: 64 bpm
